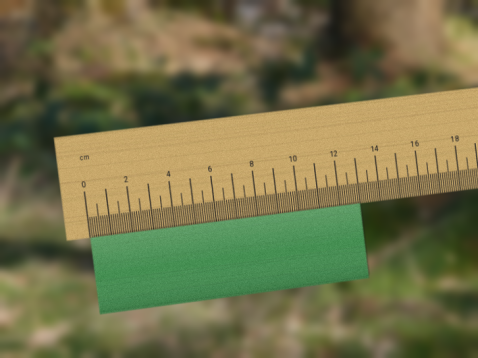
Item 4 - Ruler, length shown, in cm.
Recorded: 13 cm
